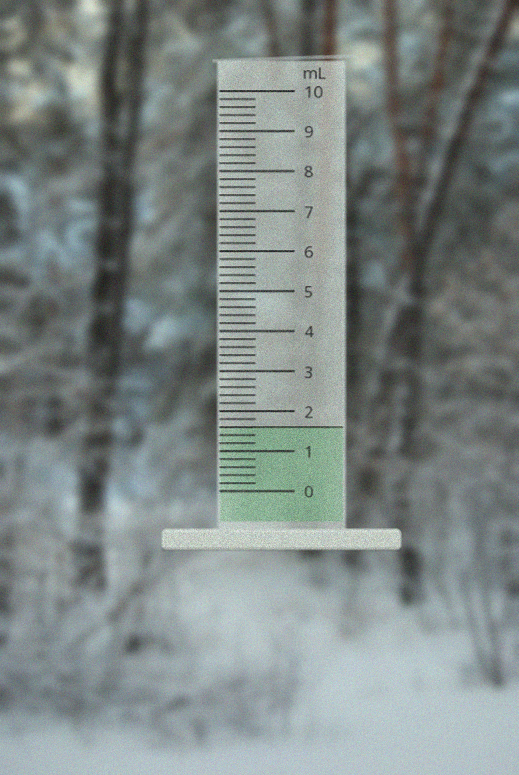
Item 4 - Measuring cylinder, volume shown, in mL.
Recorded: 1.6 mL
